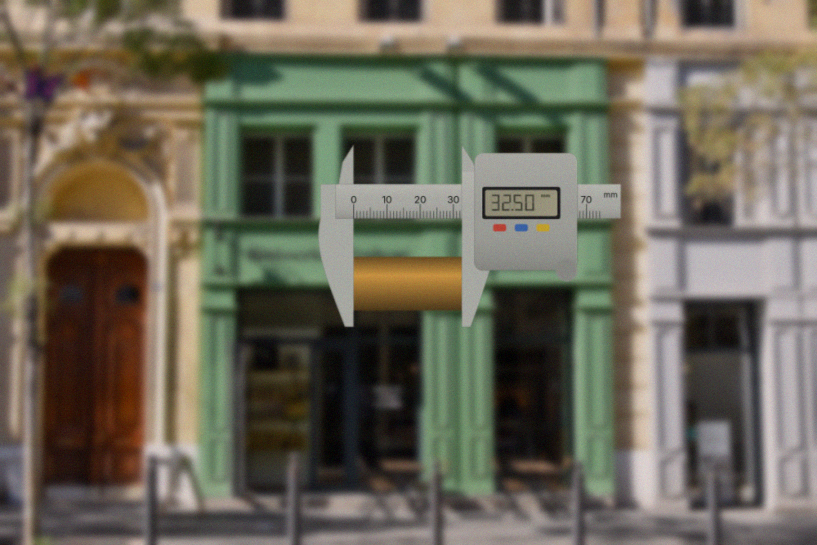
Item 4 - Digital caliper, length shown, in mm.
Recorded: 32.50 mm
